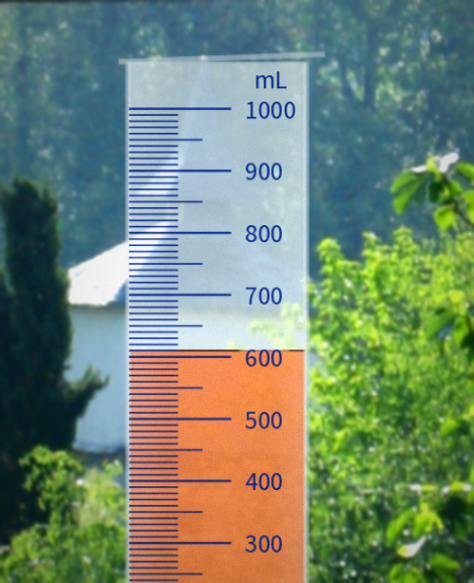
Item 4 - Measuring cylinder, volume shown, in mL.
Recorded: 610 mL
